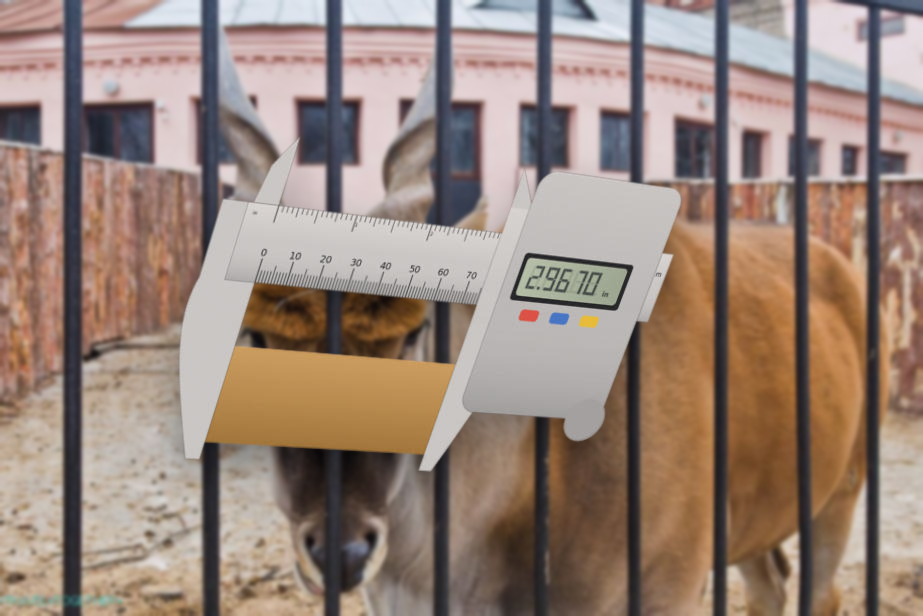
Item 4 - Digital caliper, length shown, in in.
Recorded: 2.9670 in
